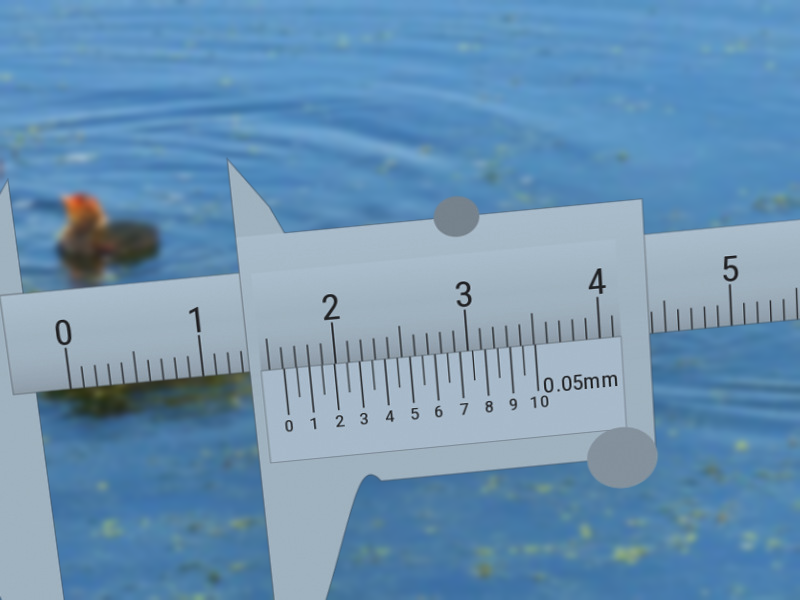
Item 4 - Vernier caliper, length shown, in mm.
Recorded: 16.1 mm
